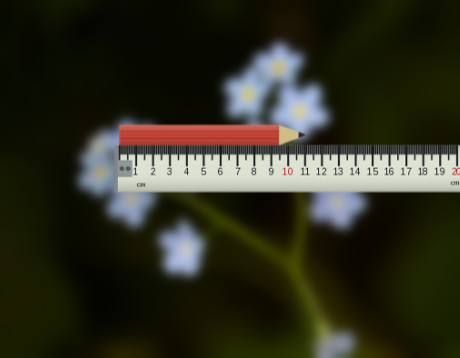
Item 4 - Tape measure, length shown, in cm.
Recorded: 11 cm
